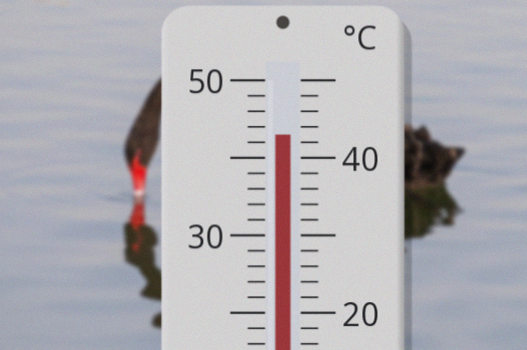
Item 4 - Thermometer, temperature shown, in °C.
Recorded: 43 °C
